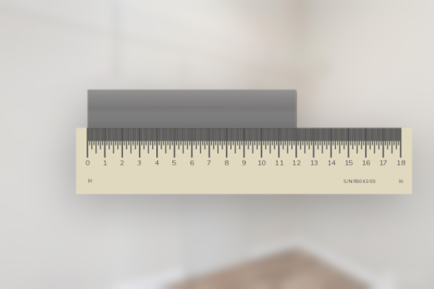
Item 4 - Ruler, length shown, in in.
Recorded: 12 in
